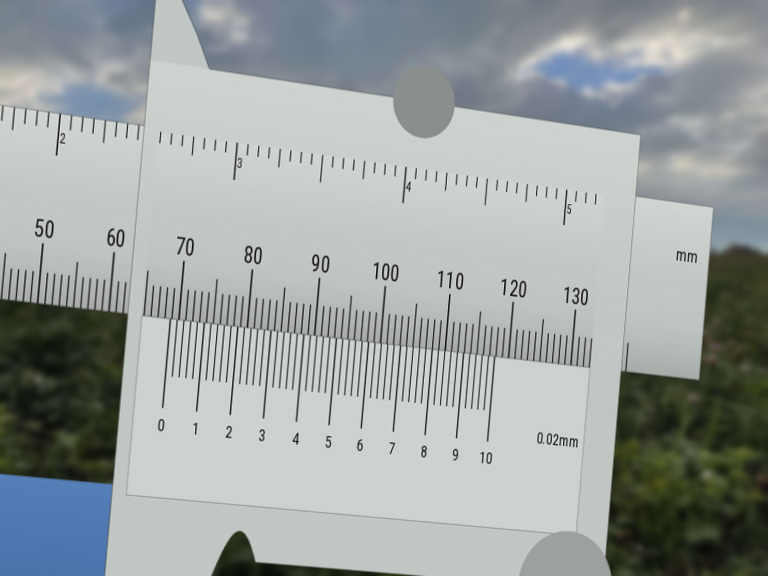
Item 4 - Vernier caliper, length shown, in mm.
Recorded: 68.8 mm
